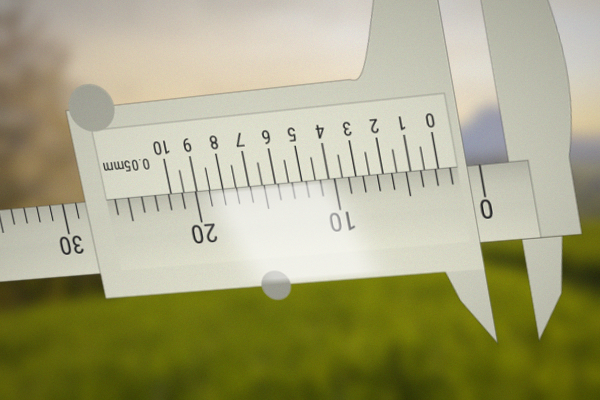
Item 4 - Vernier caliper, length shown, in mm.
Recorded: 2.8 mm
